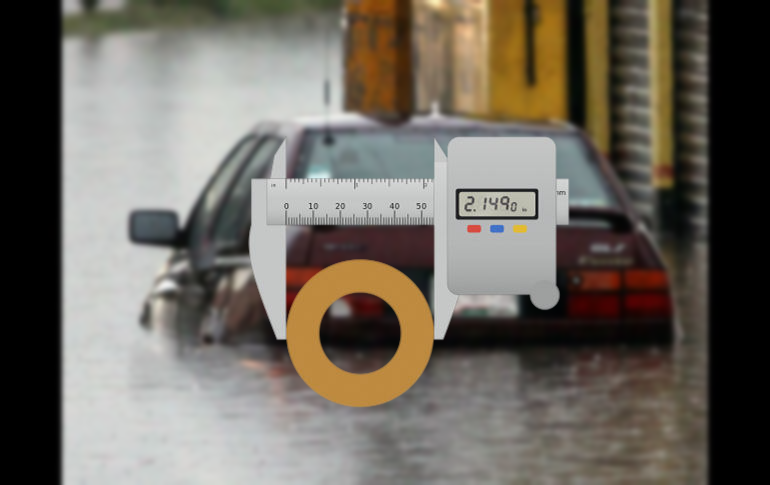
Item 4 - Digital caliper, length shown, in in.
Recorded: 2.1490 in
